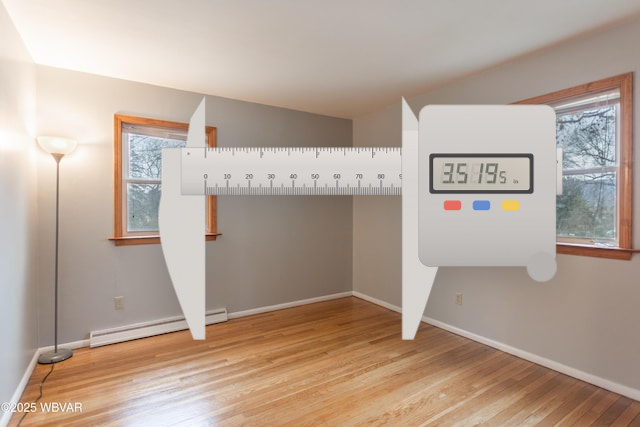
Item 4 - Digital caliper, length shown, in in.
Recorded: 3.5195 in
